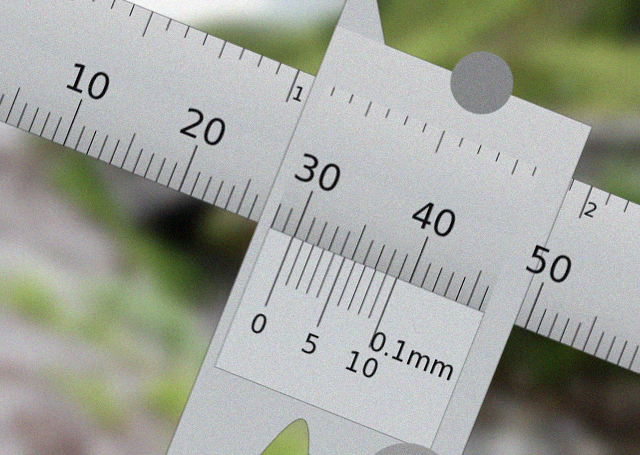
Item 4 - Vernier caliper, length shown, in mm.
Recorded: 29.9 mm
